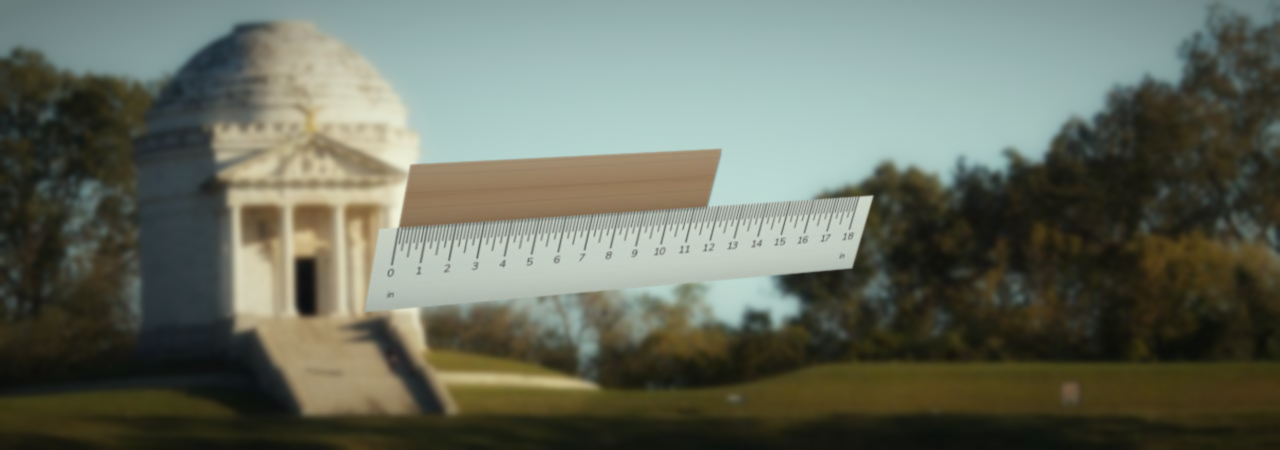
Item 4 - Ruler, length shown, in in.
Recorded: 11.5 in
